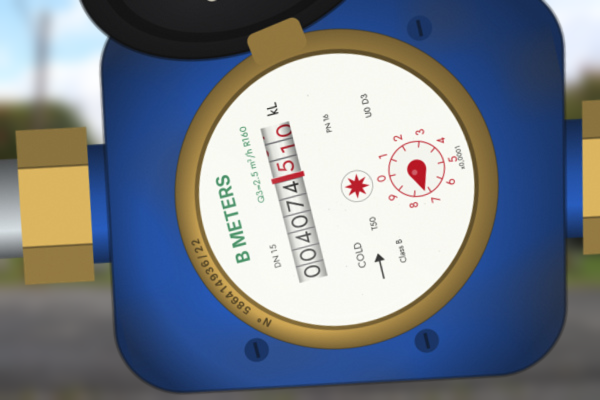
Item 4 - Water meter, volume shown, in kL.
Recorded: 4074.5097 kL
